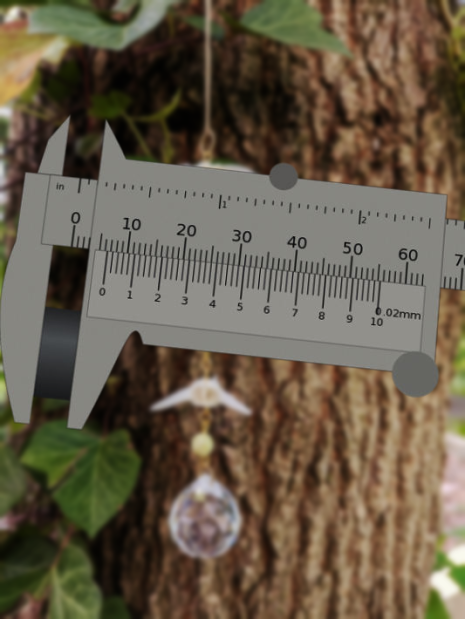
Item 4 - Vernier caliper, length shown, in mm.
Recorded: 6.4 mm
